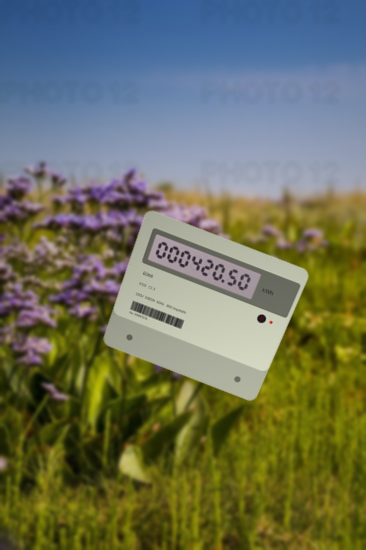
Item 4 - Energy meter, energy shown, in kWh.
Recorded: 420.50 kWh
